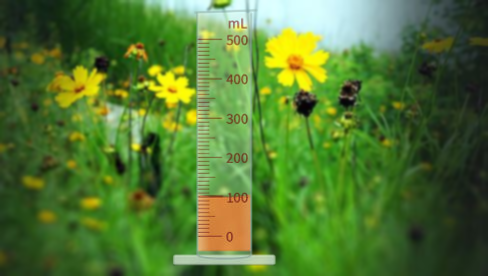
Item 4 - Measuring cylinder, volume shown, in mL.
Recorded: 100 mL
